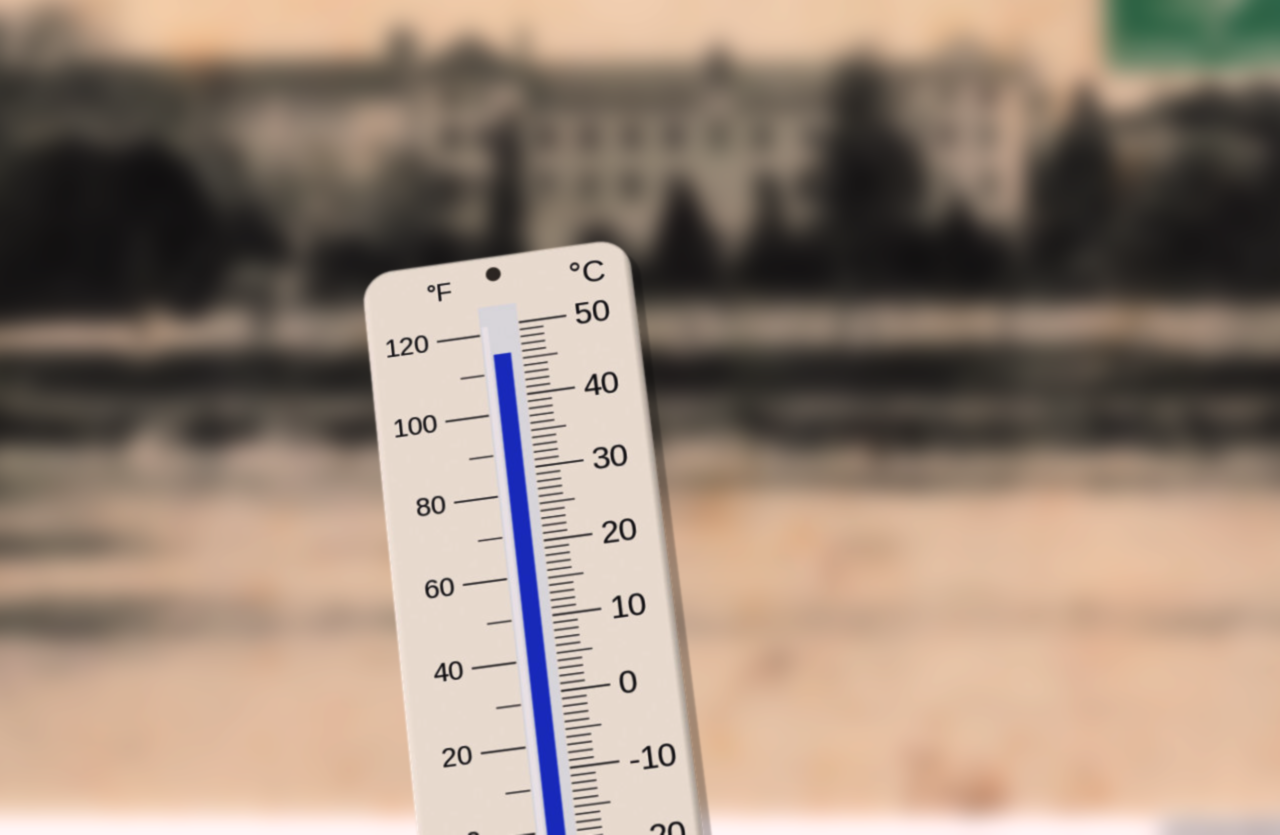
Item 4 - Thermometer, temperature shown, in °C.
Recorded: 46 °C
